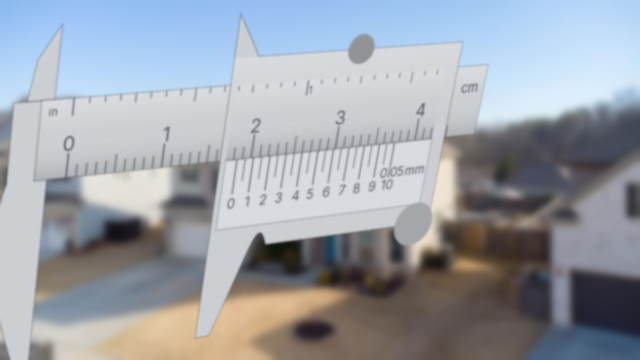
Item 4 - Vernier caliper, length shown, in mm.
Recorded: 18.4 mm
